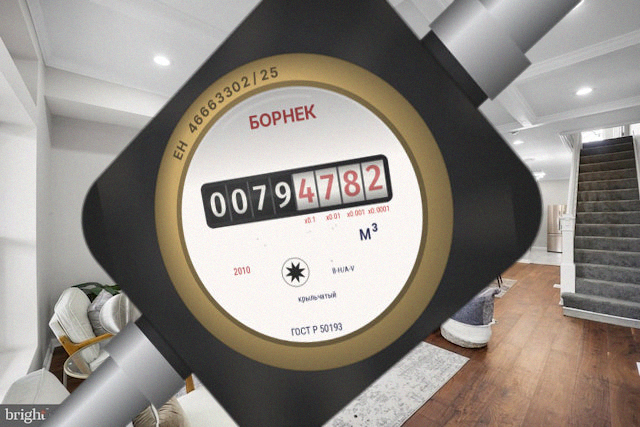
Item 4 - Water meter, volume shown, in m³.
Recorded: 79.4782 m³
